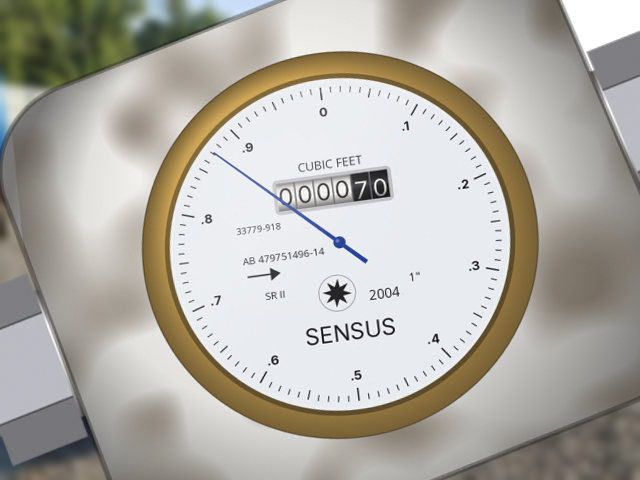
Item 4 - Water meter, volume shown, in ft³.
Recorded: 69.87 ft³
